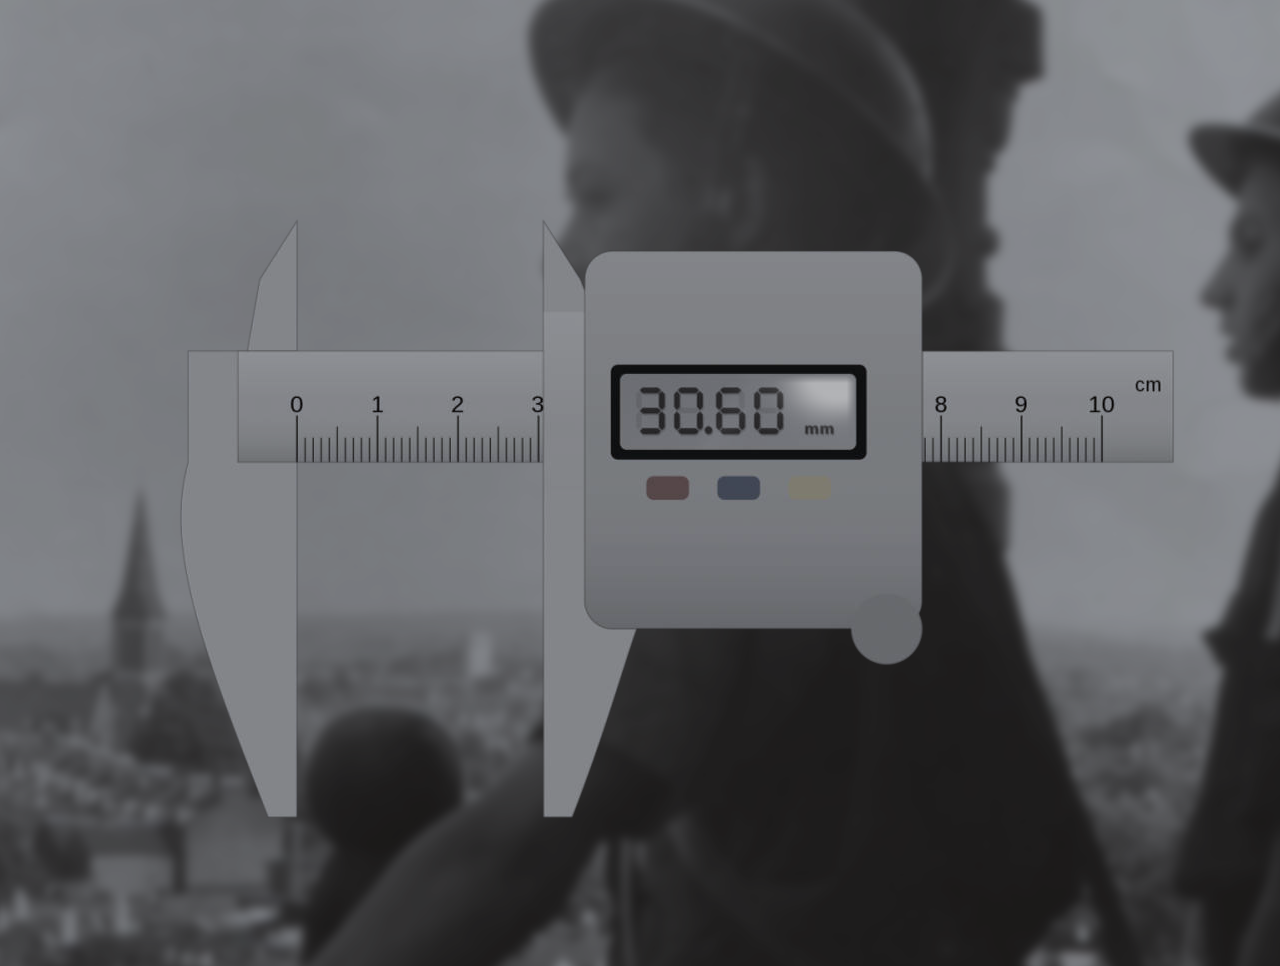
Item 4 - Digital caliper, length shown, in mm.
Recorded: 30.60 mm
